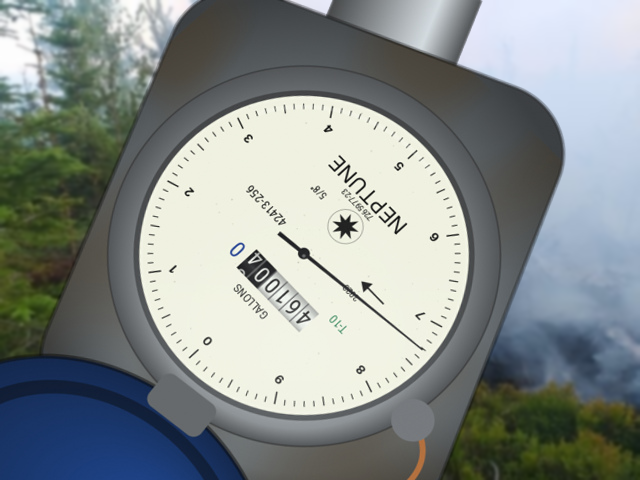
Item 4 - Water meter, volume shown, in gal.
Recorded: 4610037.3 gal
